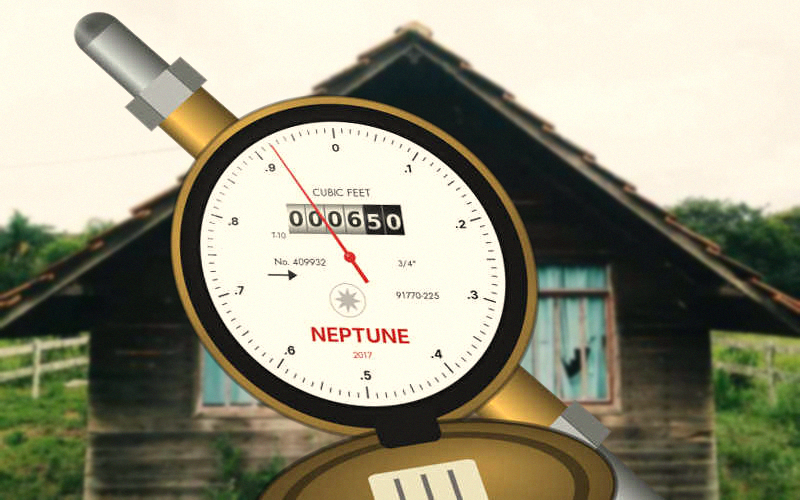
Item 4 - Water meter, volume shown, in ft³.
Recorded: 649.92 ft³
